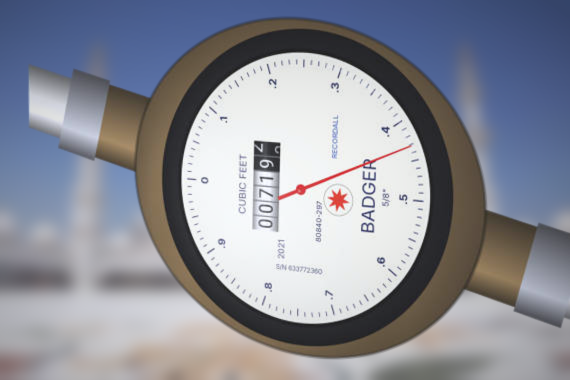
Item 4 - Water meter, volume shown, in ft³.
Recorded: 7192.43 ft³
